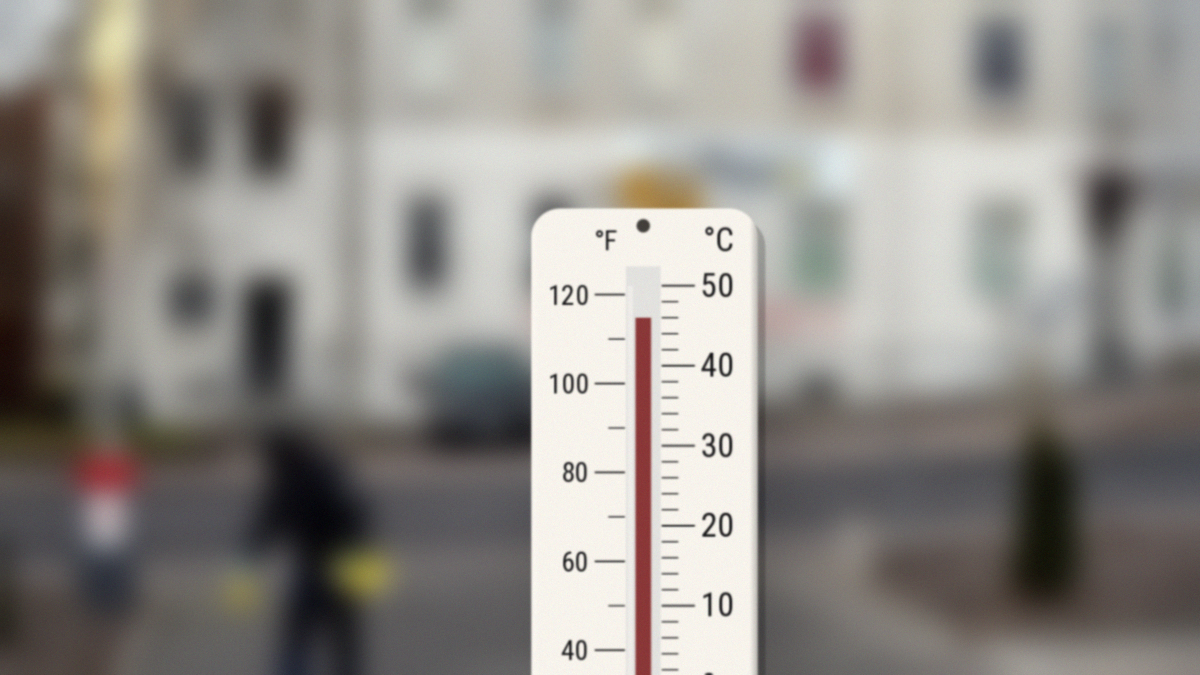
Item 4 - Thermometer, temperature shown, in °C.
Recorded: 46 °C
